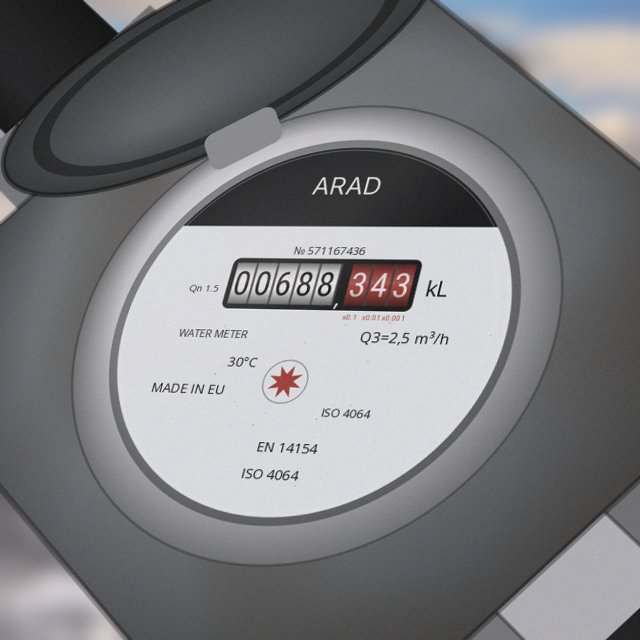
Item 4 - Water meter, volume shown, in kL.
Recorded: 688.343 kL
